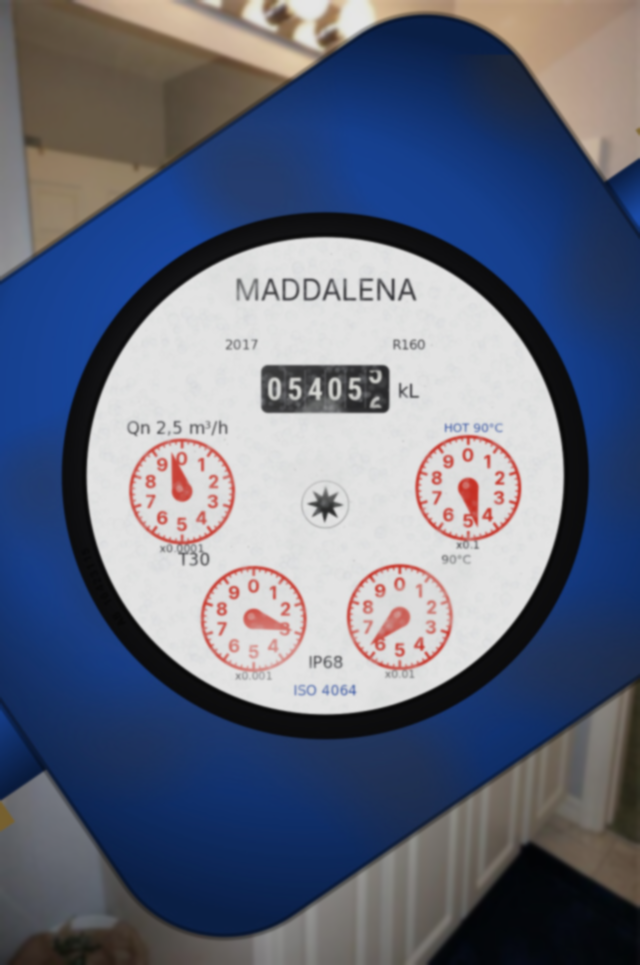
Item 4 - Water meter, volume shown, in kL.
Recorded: 54055.4629 kL
